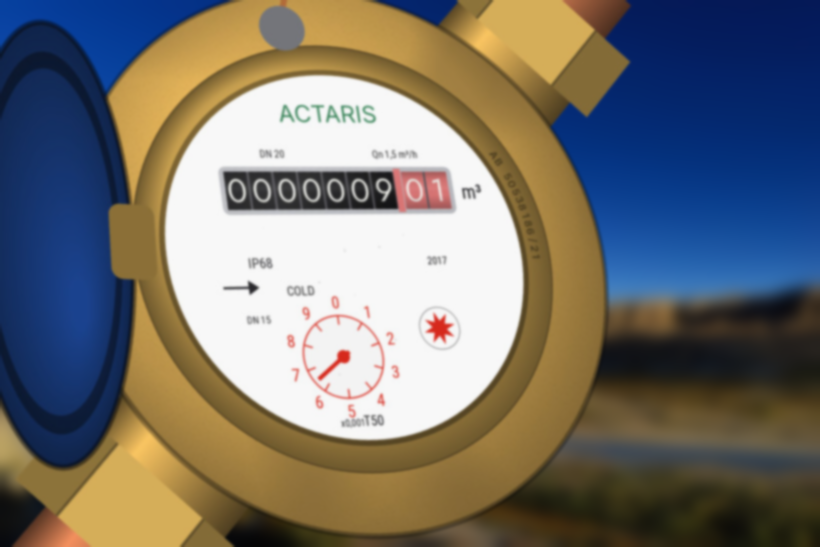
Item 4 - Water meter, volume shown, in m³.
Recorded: 9.016 m³
